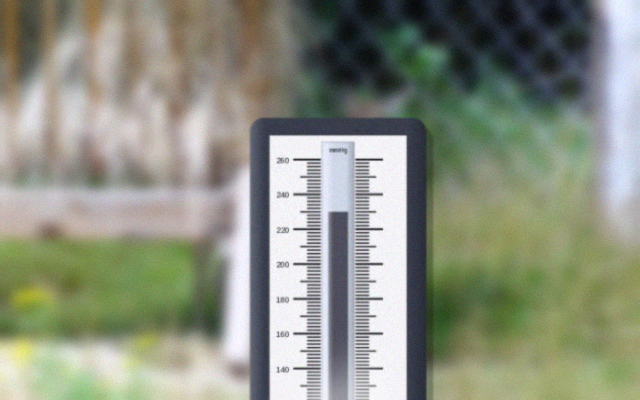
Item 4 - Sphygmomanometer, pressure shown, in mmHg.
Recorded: 230 mmHg
